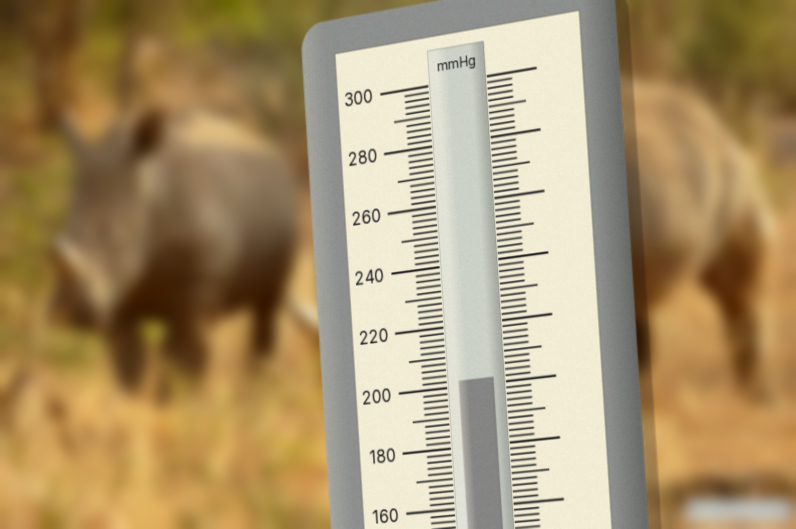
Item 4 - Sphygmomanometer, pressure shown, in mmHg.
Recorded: 202 mmHg
